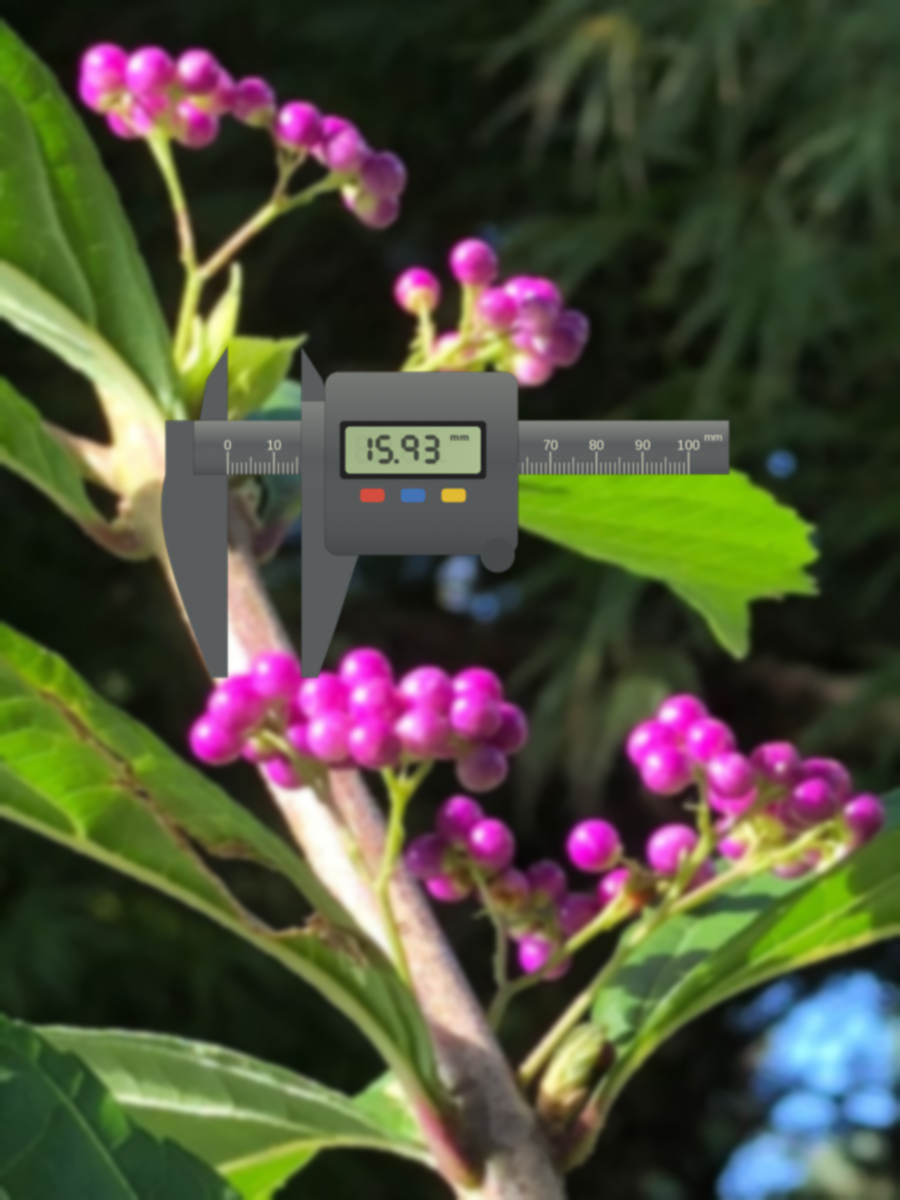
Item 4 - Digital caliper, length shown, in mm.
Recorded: 15.93 mm
